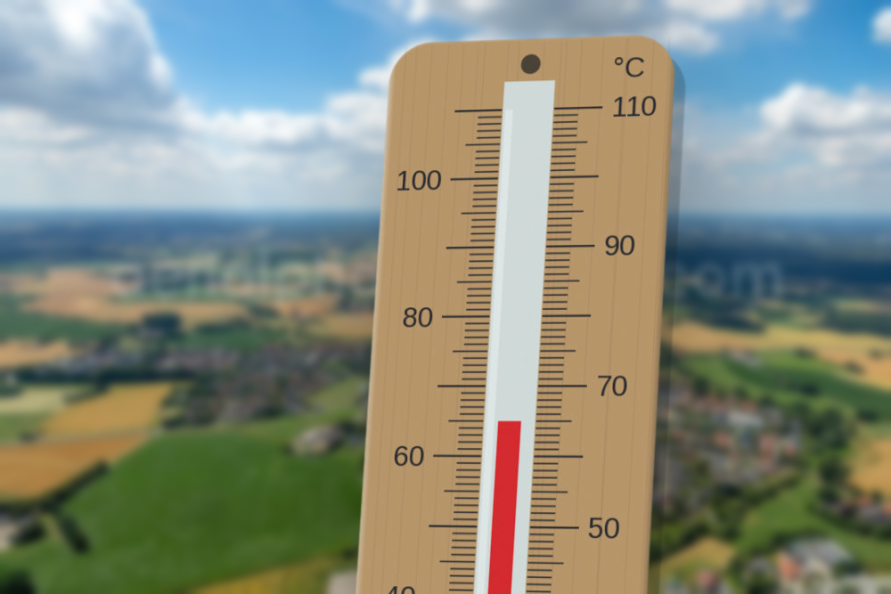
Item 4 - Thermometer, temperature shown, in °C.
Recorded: 65 °C
